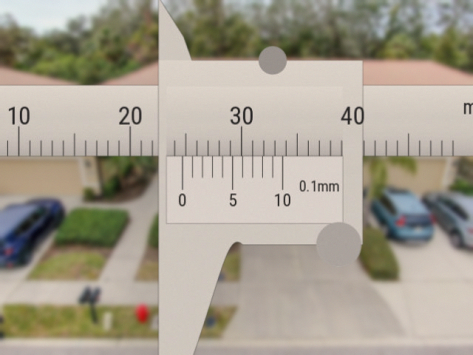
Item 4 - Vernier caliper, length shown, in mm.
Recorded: 24.7 mm
